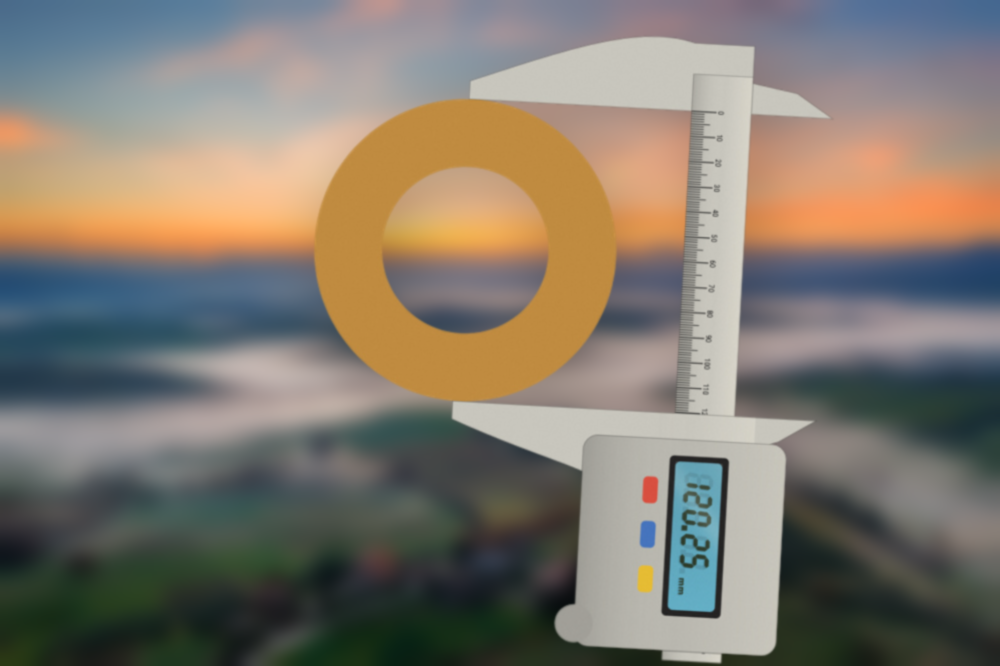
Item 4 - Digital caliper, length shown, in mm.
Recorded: 120.25 mm
